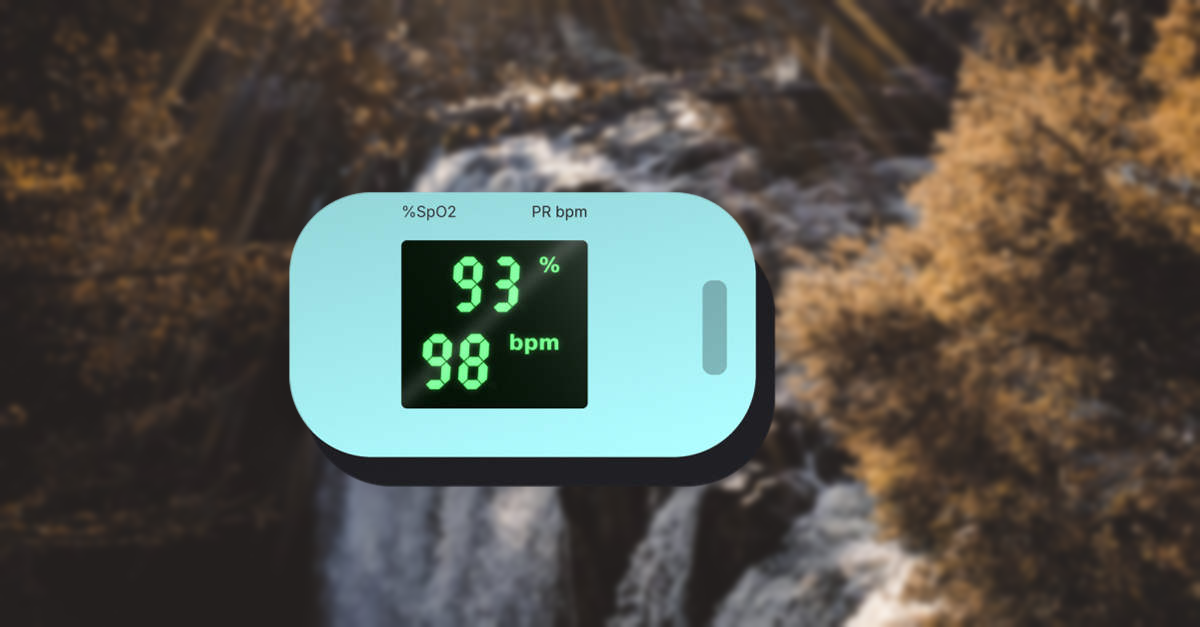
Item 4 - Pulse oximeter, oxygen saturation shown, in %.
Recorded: 93 %
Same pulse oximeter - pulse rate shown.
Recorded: 98 bpm
